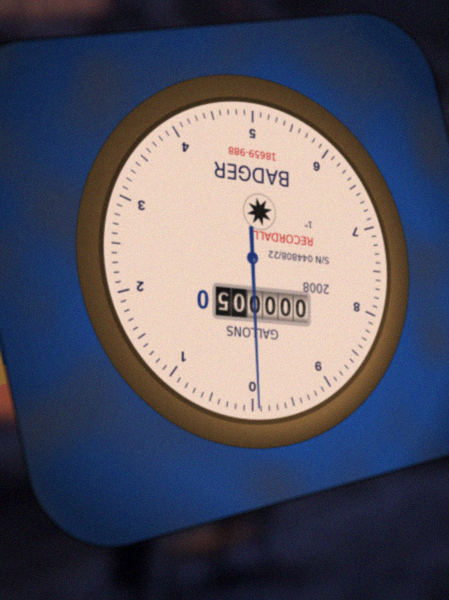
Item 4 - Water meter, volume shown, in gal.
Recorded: 49.9 gal
